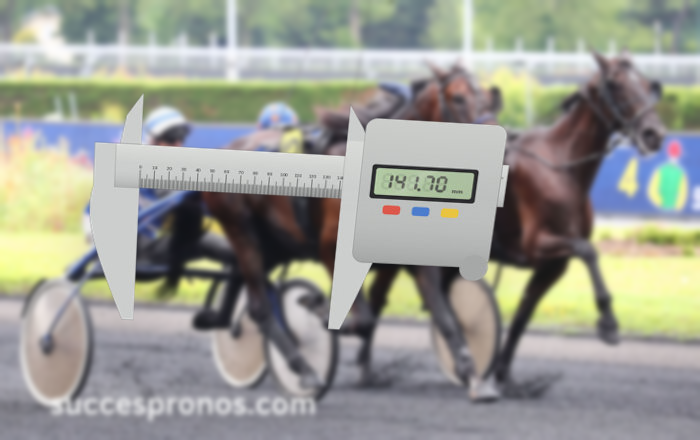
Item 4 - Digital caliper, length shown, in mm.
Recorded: 141.70 mm
